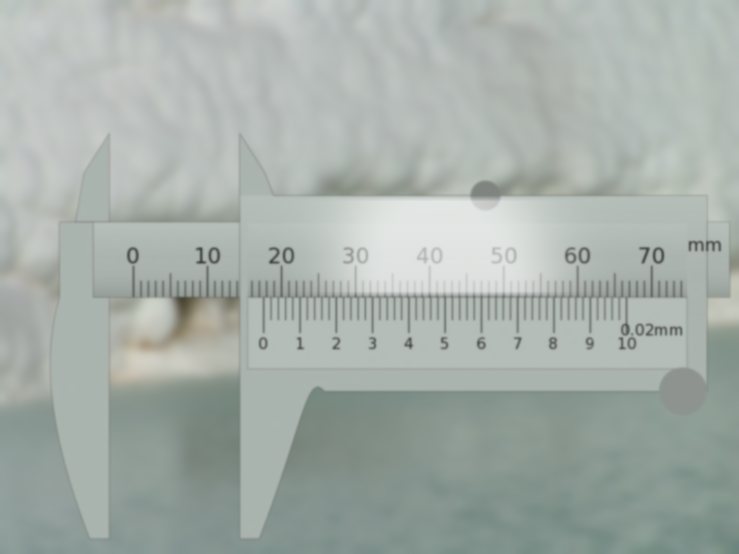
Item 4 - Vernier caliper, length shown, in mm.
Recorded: 17.6 mm
